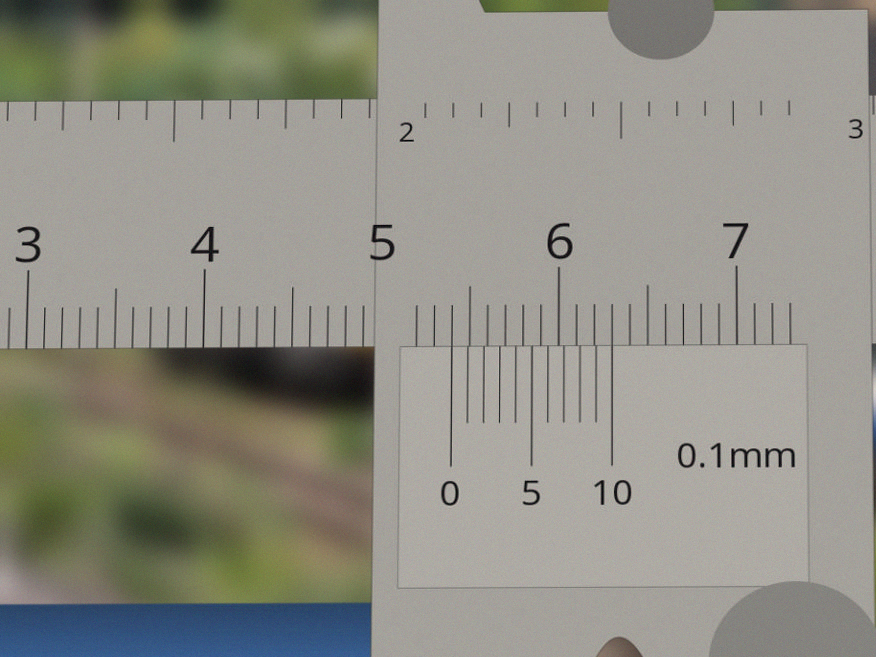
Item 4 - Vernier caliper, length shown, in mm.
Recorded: 54.0 mm
